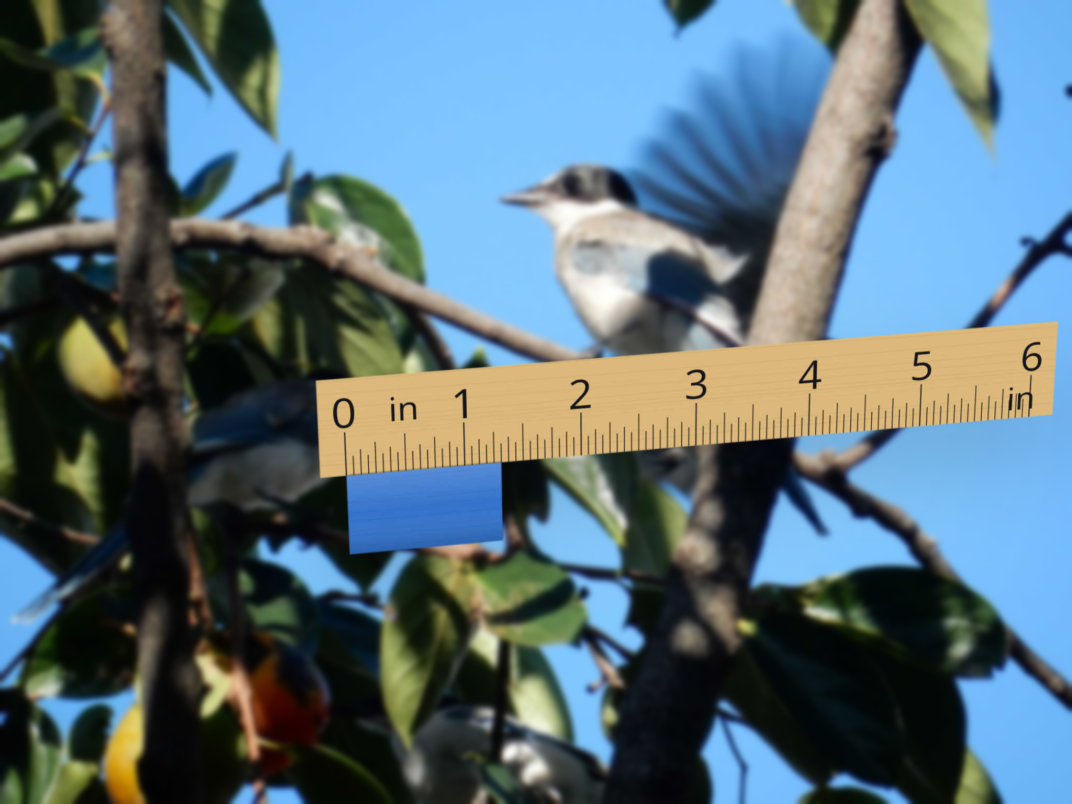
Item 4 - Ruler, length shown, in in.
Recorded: 1.3125 in
